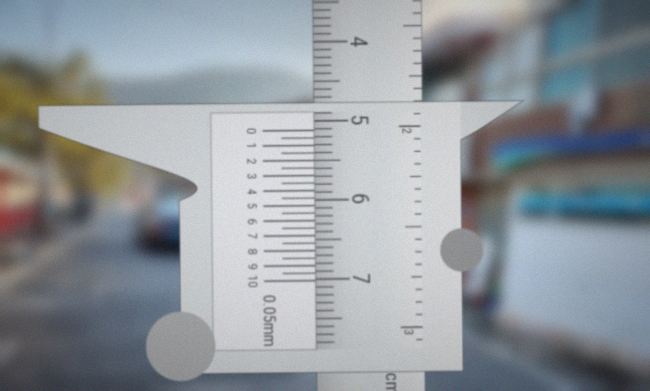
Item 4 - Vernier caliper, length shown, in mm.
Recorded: 51.2 mm
